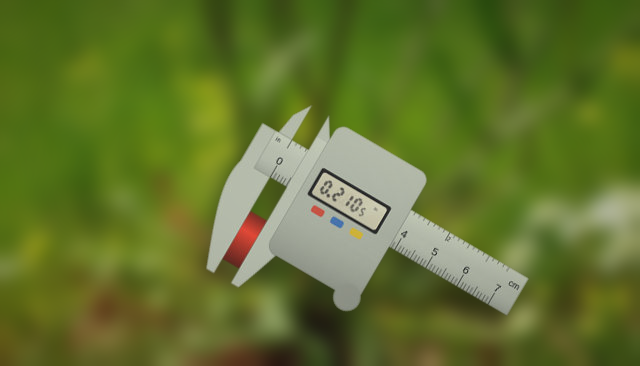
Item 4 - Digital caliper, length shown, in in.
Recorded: 0.2105 in
